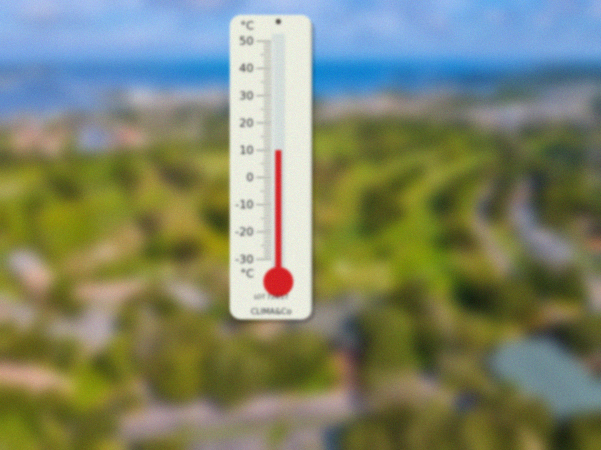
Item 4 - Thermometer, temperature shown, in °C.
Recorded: 10 °C
